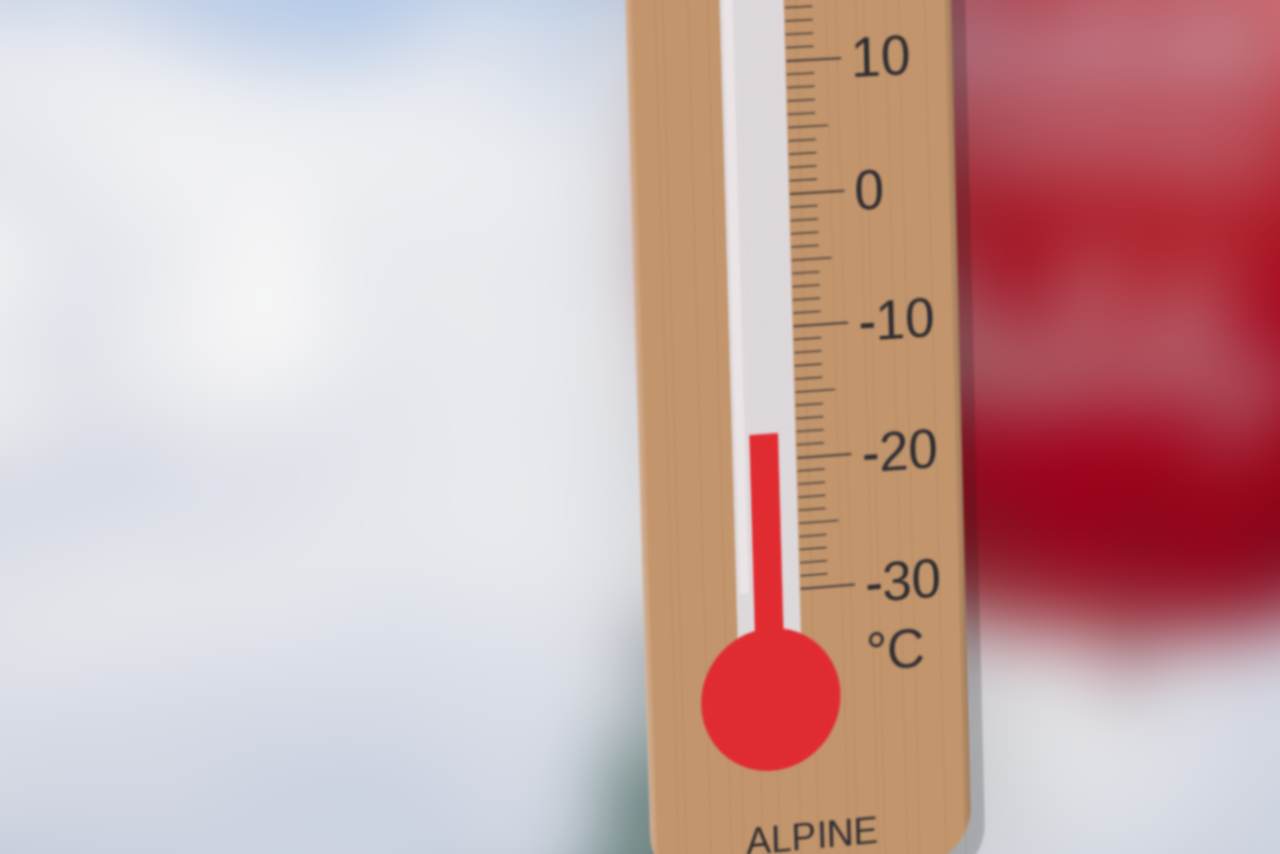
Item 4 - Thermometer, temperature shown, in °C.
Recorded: -18 °C
